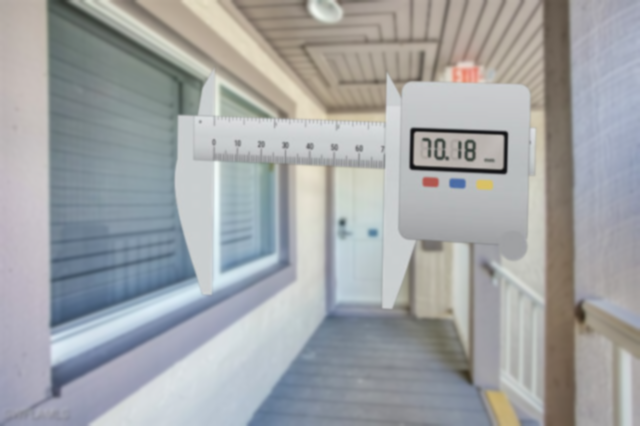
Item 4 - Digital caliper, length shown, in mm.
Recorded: 70.18 mm
